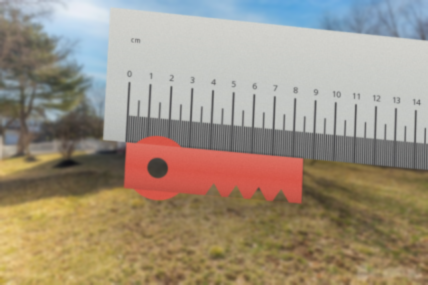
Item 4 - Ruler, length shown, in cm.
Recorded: 8.5 cm
